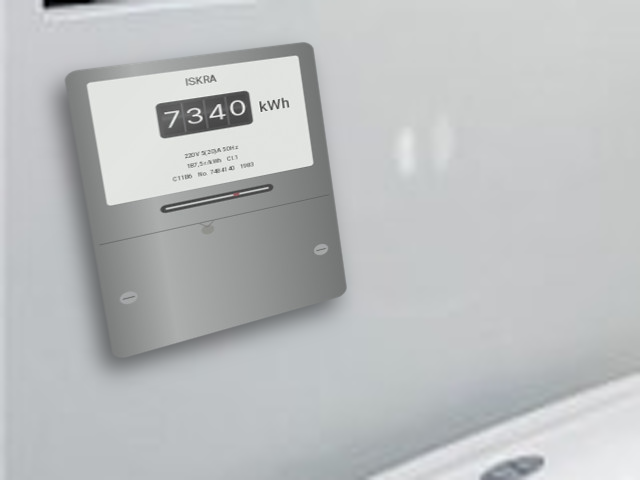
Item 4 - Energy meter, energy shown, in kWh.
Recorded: 7340 kWh
